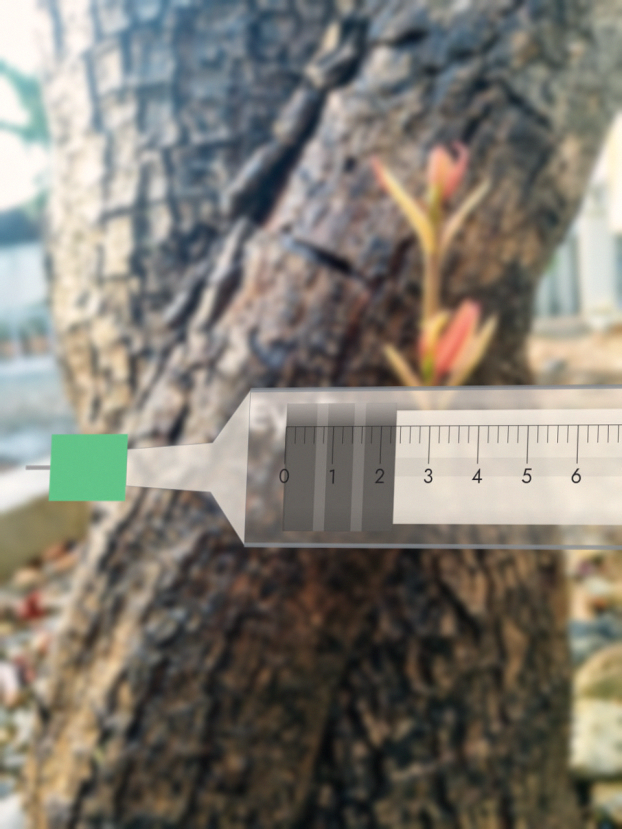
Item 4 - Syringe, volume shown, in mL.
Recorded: 0 mL
